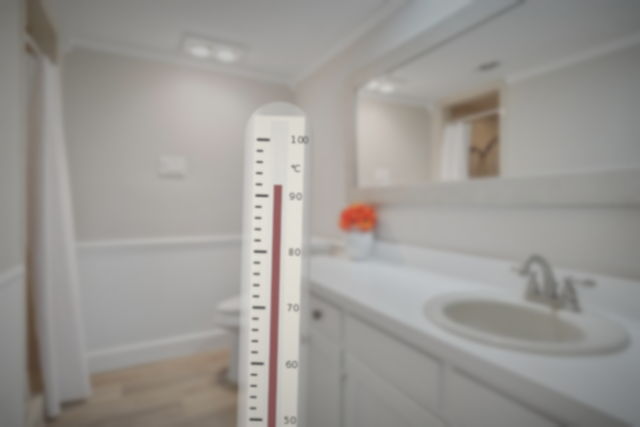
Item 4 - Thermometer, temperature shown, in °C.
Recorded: 92 °C
